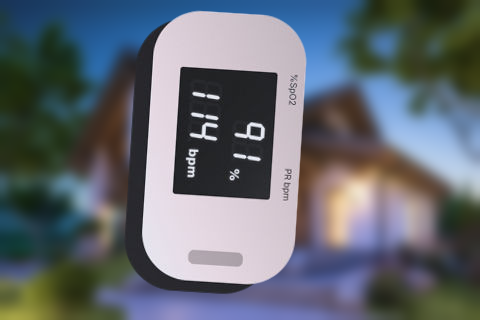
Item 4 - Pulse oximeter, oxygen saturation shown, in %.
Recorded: 91 %
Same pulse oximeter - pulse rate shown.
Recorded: 114 bpm
